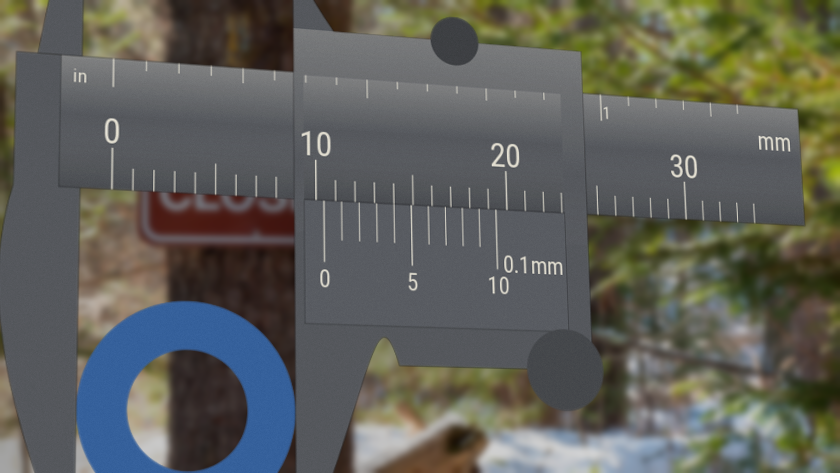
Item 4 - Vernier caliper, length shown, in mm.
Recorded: 10.4 mm
